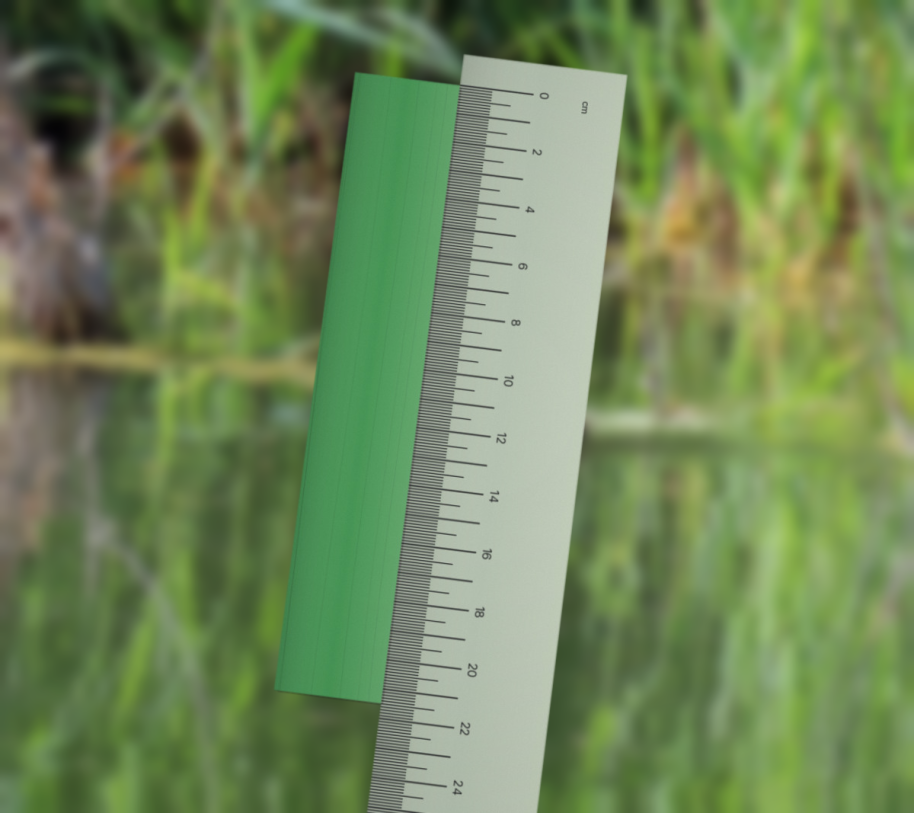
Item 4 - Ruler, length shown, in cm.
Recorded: 21.5 cm
